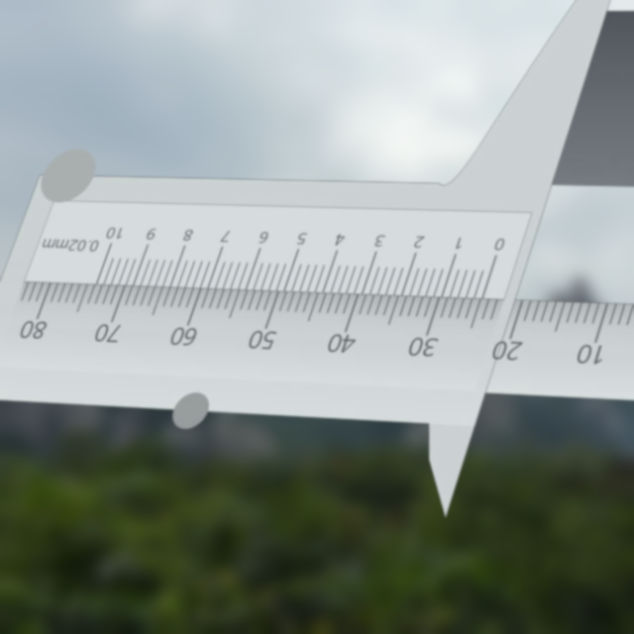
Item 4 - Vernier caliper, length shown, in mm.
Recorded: 24.8 mm
